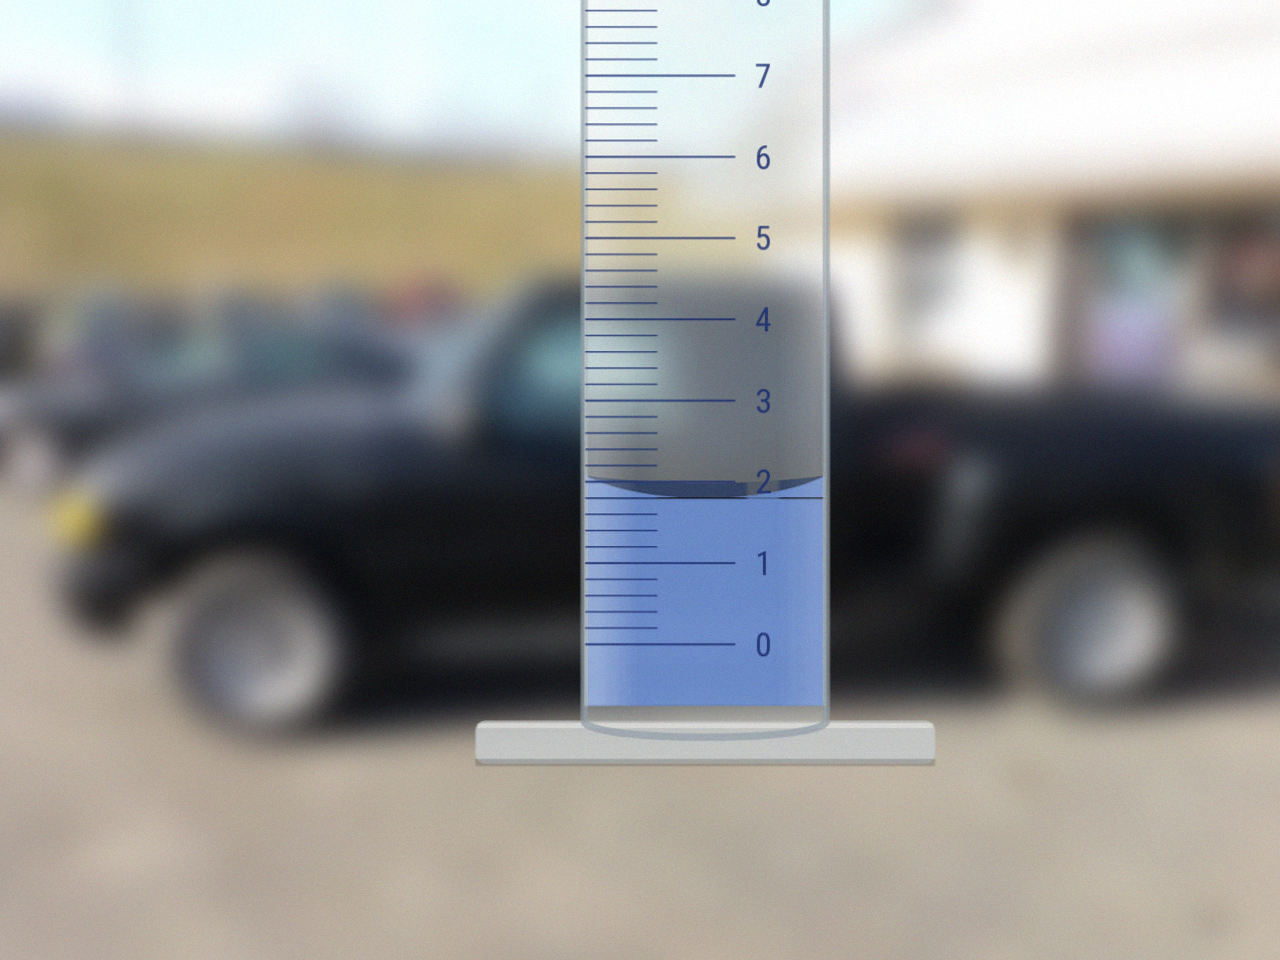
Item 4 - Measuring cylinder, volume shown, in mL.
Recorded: 1.8 mL
